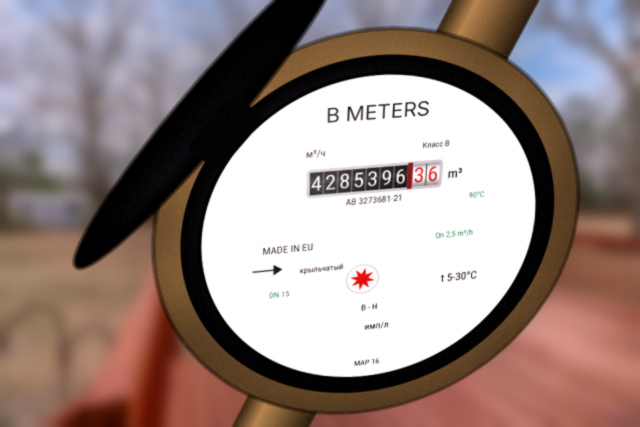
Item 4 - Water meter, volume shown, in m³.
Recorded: 4285396.36 m³
